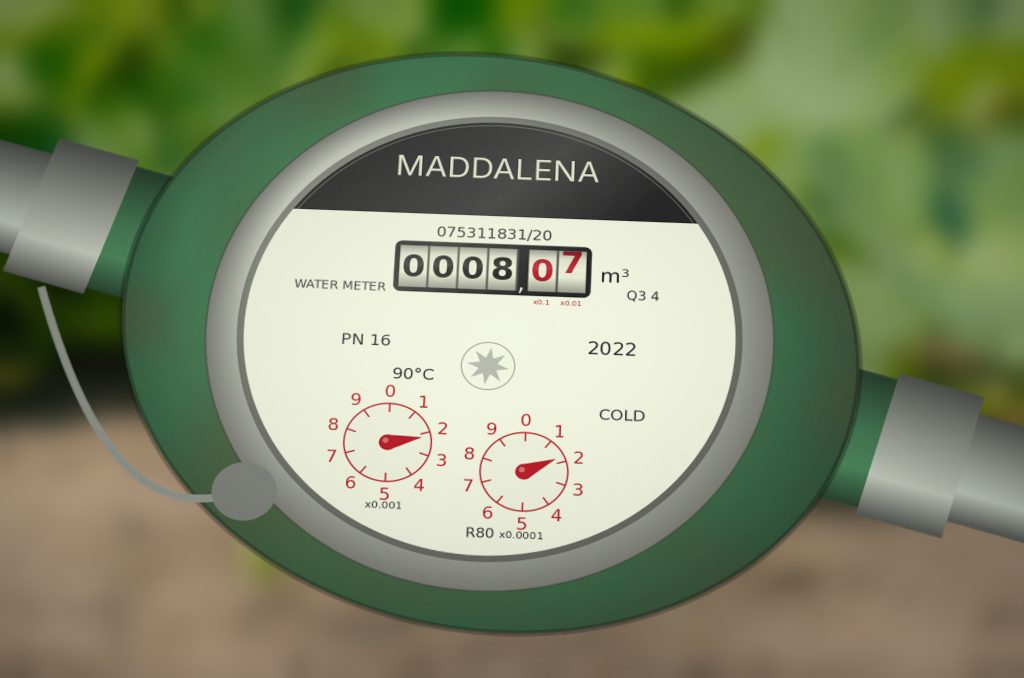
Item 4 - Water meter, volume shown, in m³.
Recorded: 8.0721 m³
